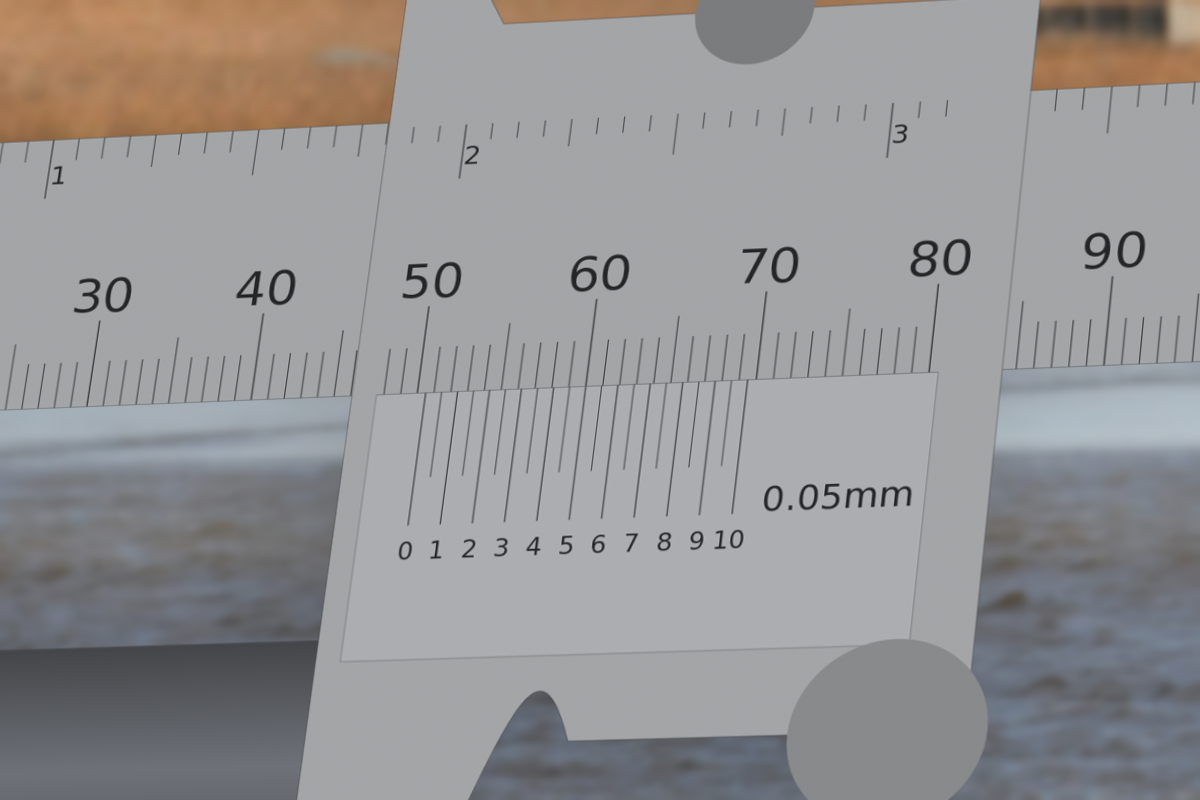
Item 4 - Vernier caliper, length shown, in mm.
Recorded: 50.5 mm
